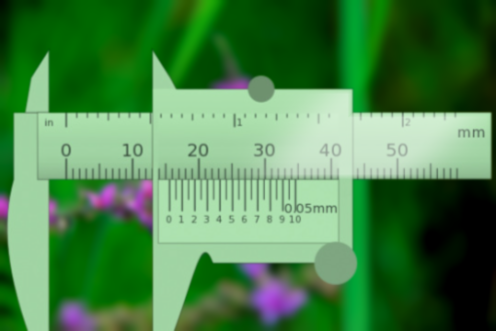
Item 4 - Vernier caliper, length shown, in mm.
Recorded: 15.6 mm
